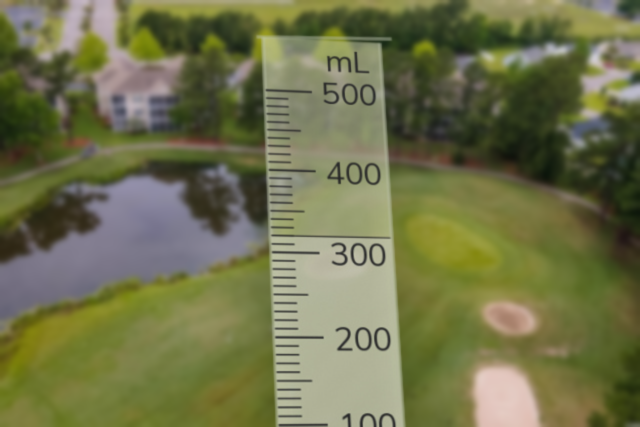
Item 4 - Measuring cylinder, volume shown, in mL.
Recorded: 320 mL
